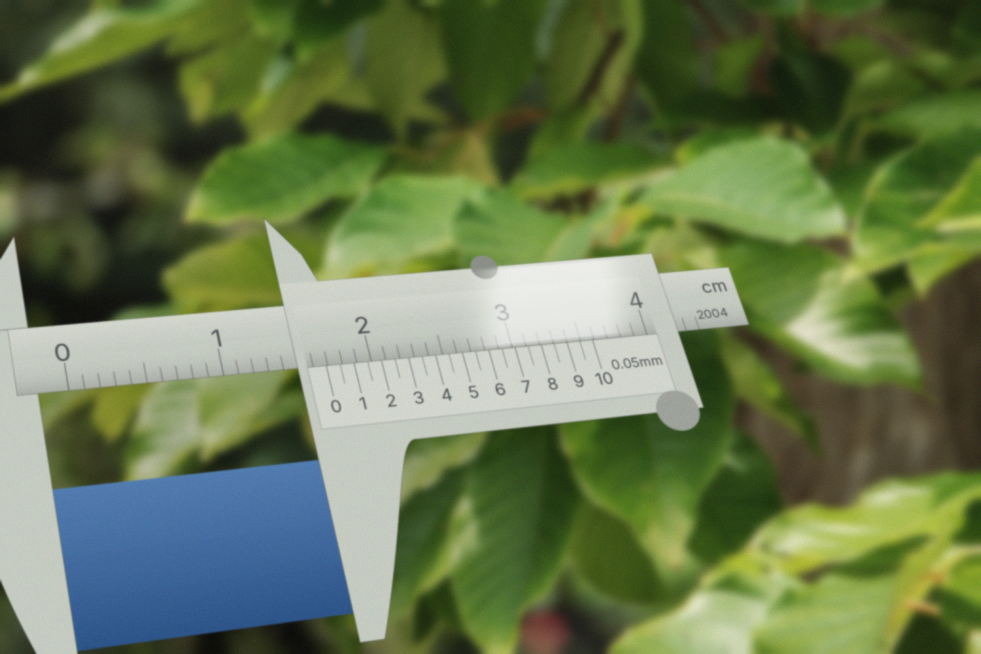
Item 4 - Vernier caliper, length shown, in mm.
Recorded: 16.9 mm
